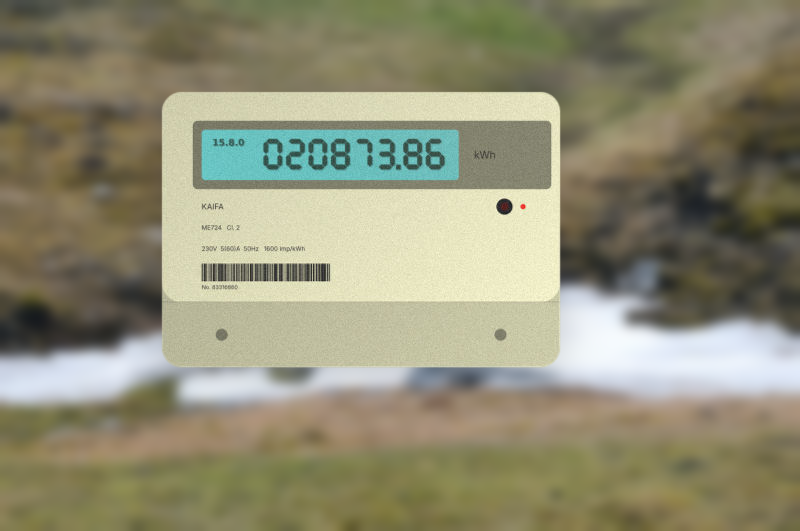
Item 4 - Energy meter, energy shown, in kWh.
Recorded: 20873.86 kWh
